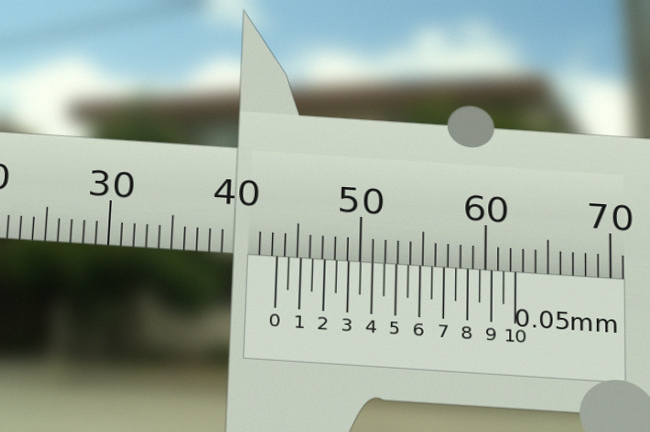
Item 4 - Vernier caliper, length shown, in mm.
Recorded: 43.4 mm
